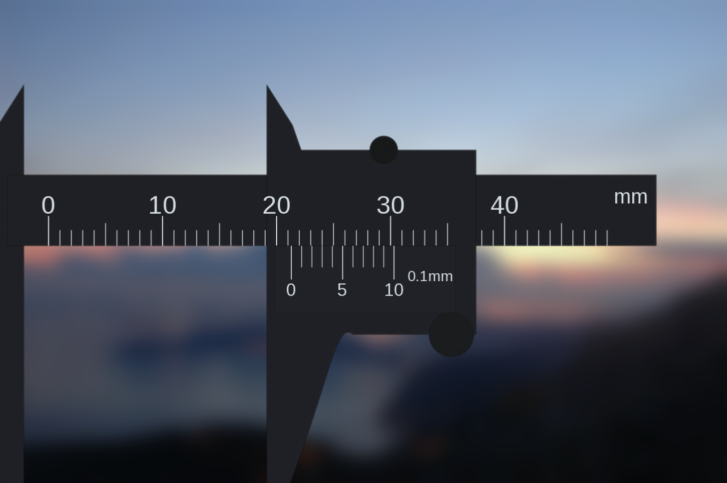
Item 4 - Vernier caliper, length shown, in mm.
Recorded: 21.3 mm
